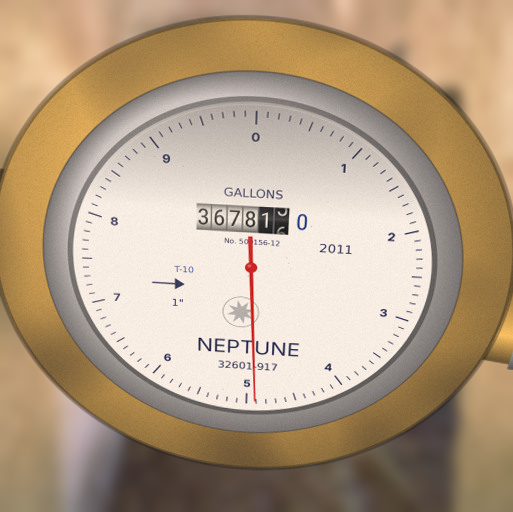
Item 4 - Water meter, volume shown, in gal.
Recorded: 3678154.9 gal
